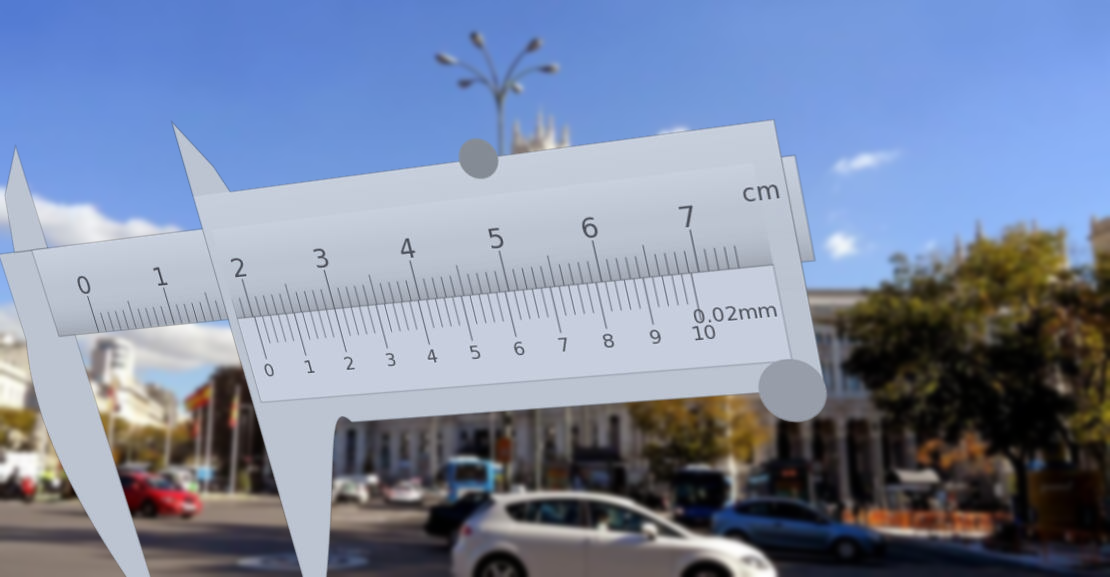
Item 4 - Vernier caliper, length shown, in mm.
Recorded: 20.2 mm
